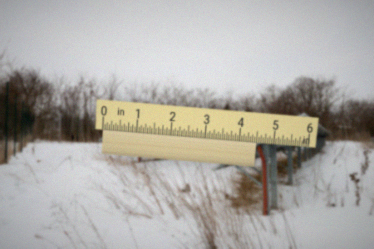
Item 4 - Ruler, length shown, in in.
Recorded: 4.5 in
